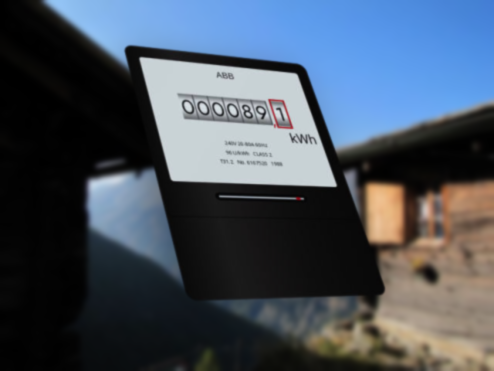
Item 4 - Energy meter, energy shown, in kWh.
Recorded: 89.1 kWh
